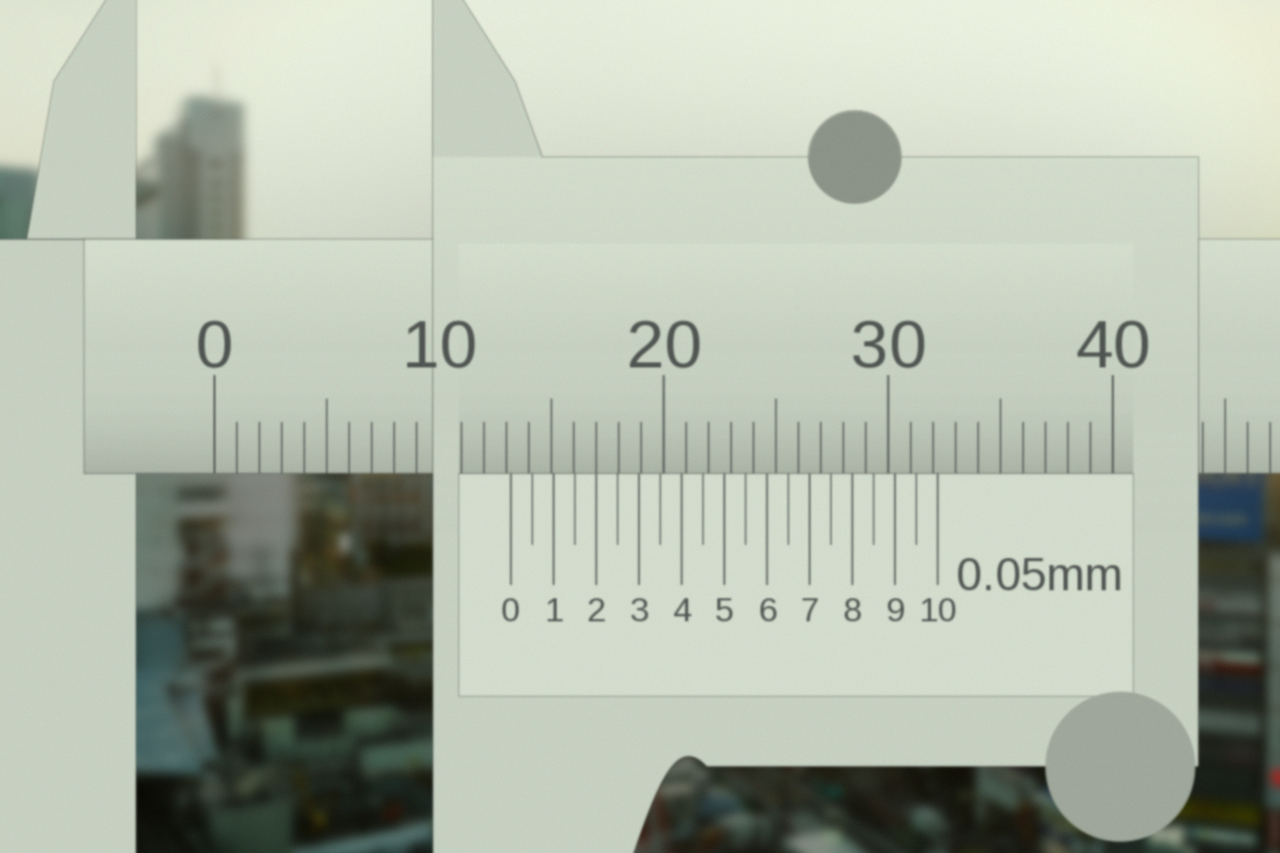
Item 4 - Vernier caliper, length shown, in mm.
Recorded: 13.2 mm
